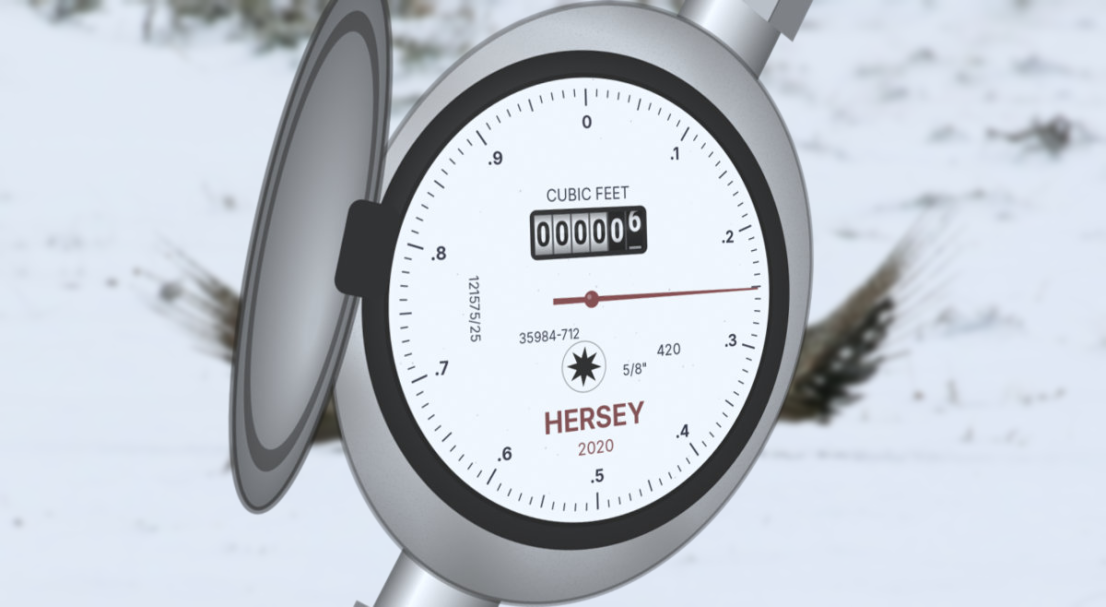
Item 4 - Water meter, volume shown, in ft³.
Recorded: 6.25 ft³
